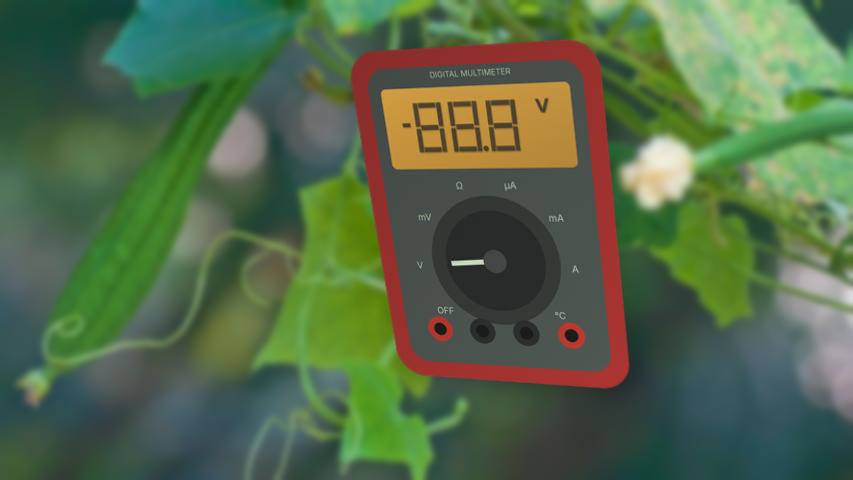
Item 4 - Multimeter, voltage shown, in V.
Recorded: -88.8 V
